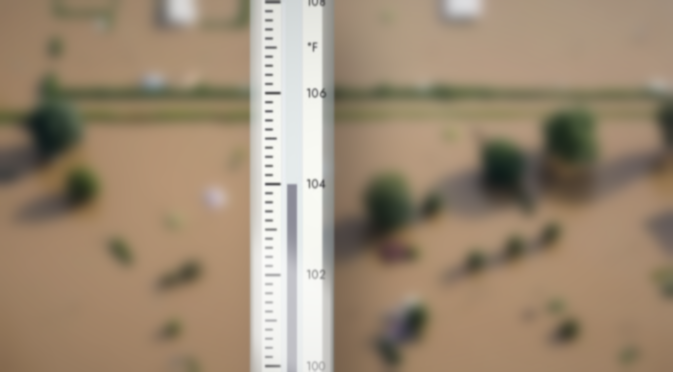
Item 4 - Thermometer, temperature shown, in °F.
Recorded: 104 °F
